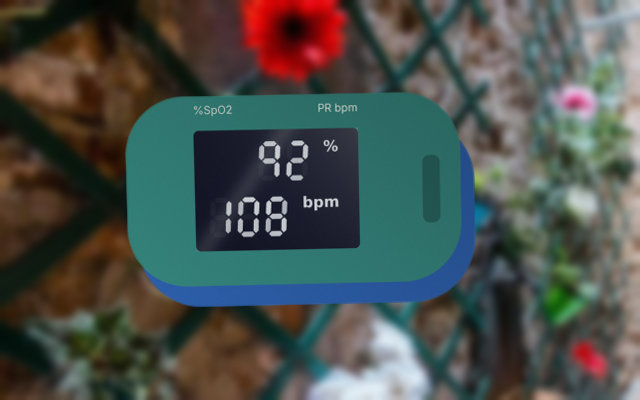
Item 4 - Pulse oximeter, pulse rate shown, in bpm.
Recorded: 108 bpm
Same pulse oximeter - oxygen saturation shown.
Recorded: 92 %
